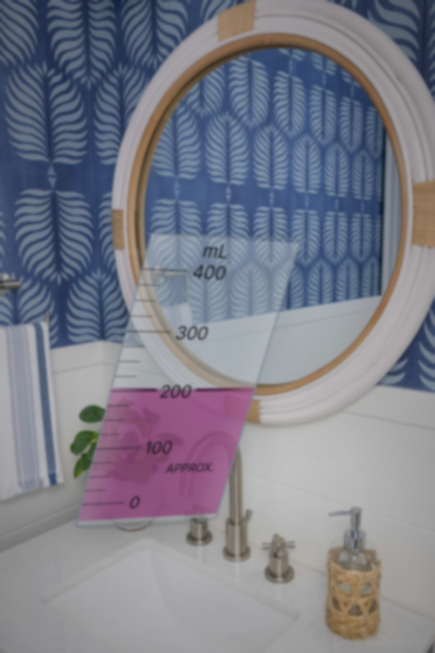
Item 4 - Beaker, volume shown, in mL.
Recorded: 200 mL
